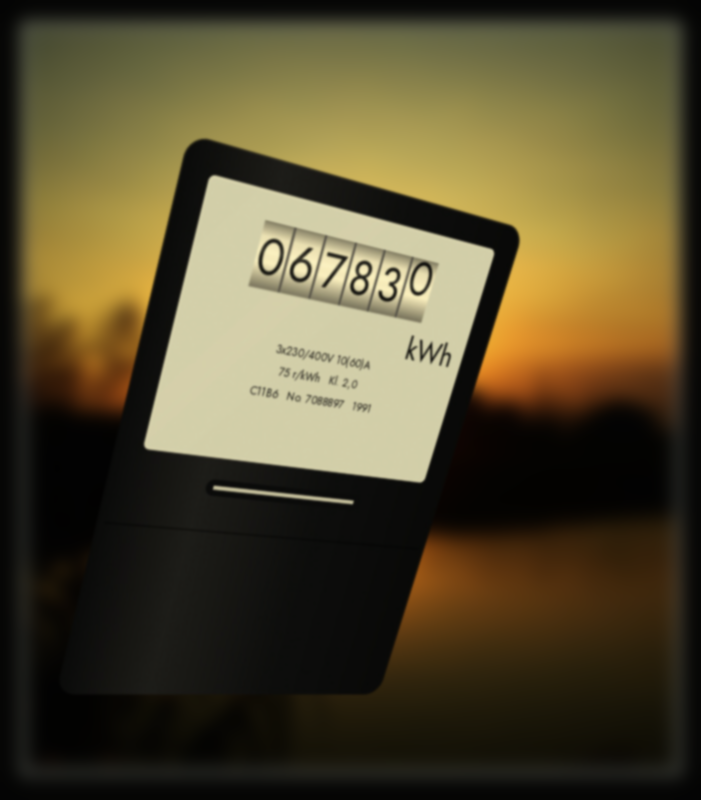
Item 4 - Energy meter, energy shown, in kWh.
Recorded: 67830 kWh
